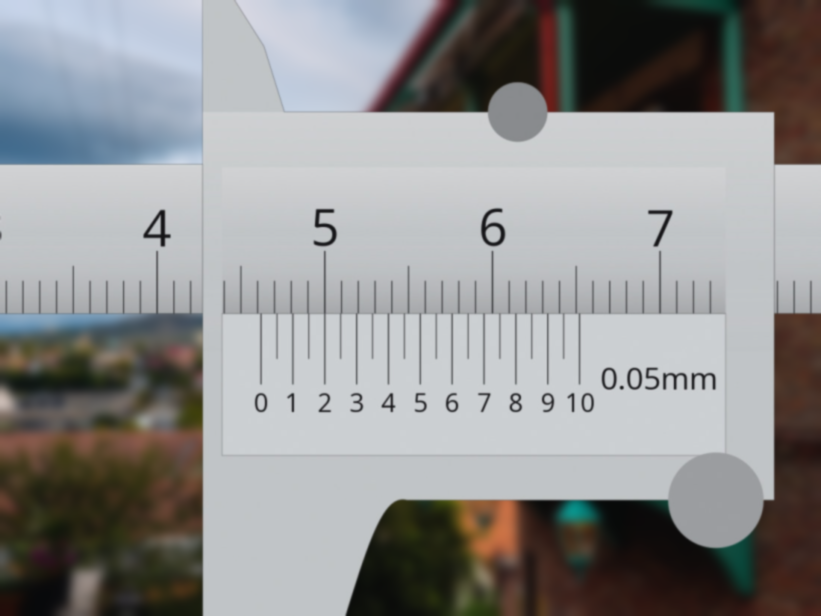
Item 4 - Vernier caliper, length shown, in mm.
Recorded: 46.2 mm
